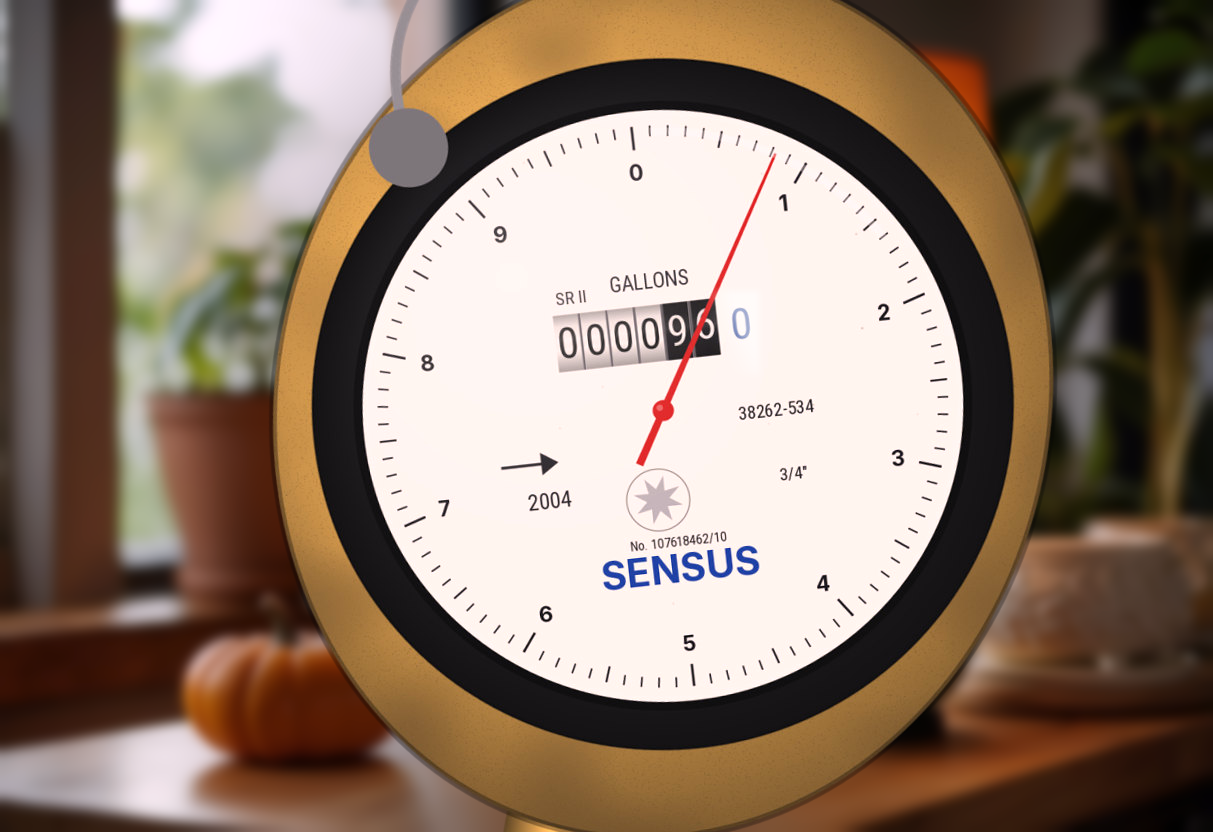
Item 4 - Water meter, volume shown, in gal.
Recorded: 960.8 gal
